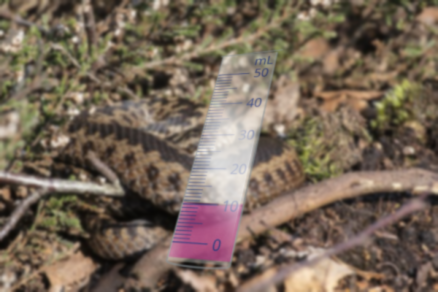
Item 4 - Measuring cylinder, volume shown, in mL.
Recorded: 10 mL
